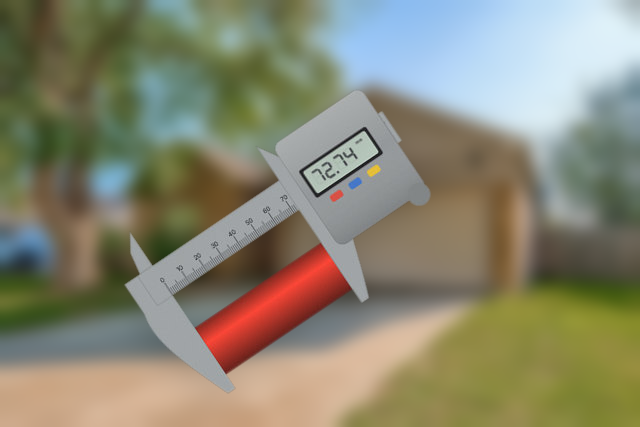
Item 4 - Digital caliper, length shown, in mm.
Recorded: 72.74 mm
